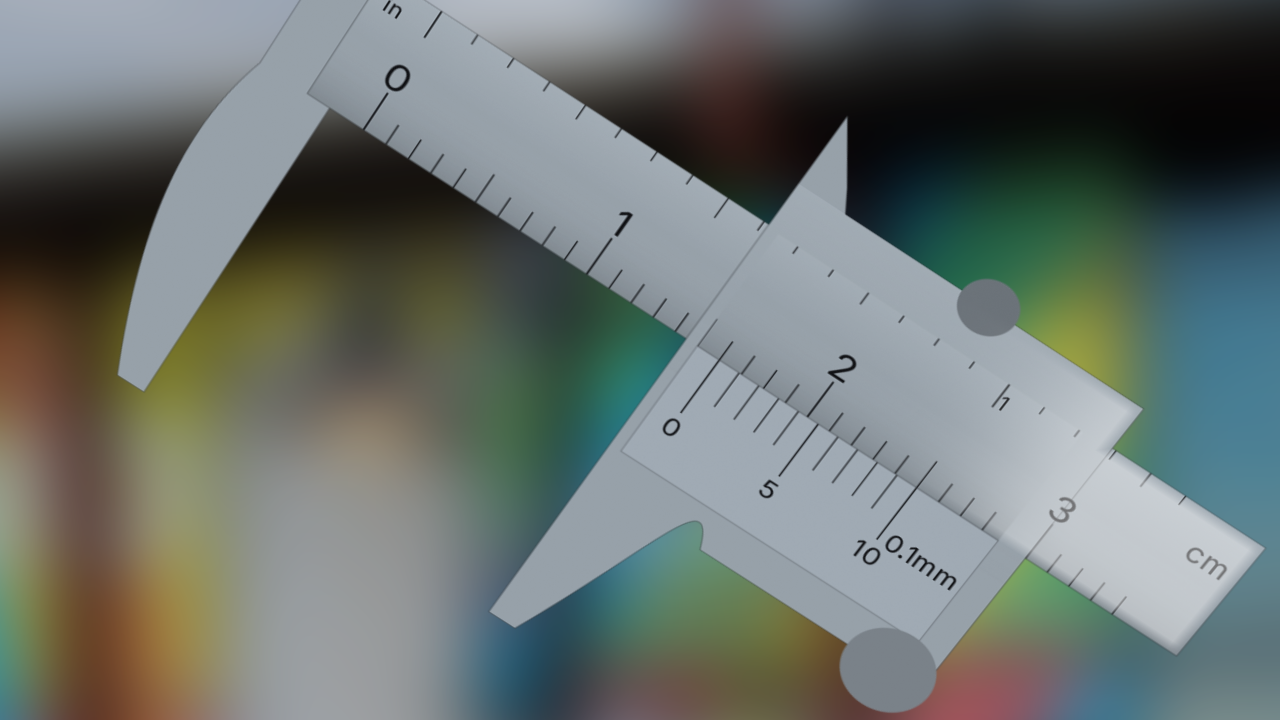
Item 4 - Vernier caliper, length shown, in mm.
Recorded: 16.0 mm
